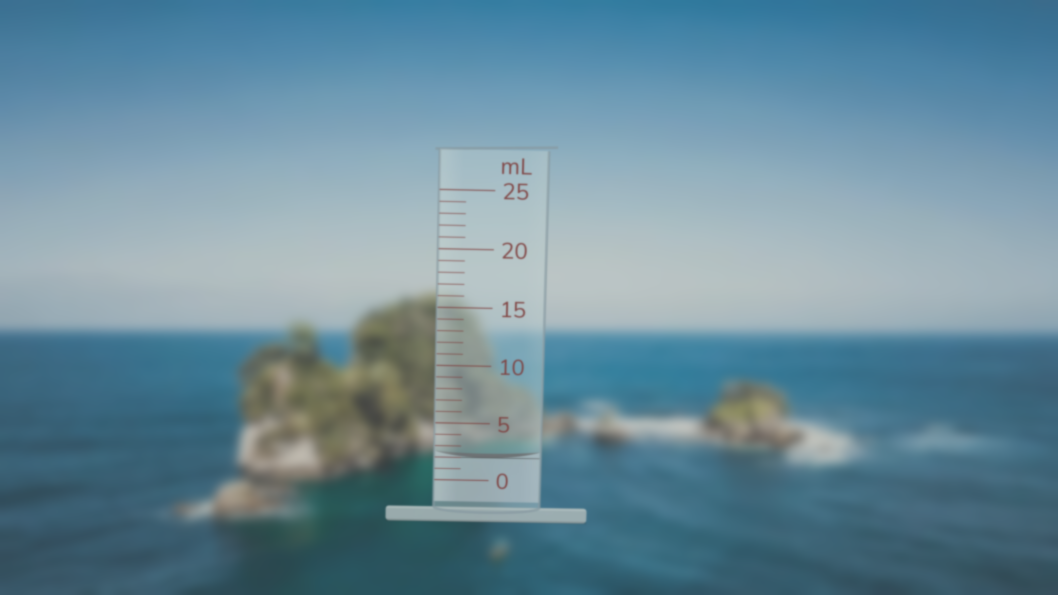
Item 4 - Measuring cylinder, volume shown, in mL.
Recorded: 2 mL
